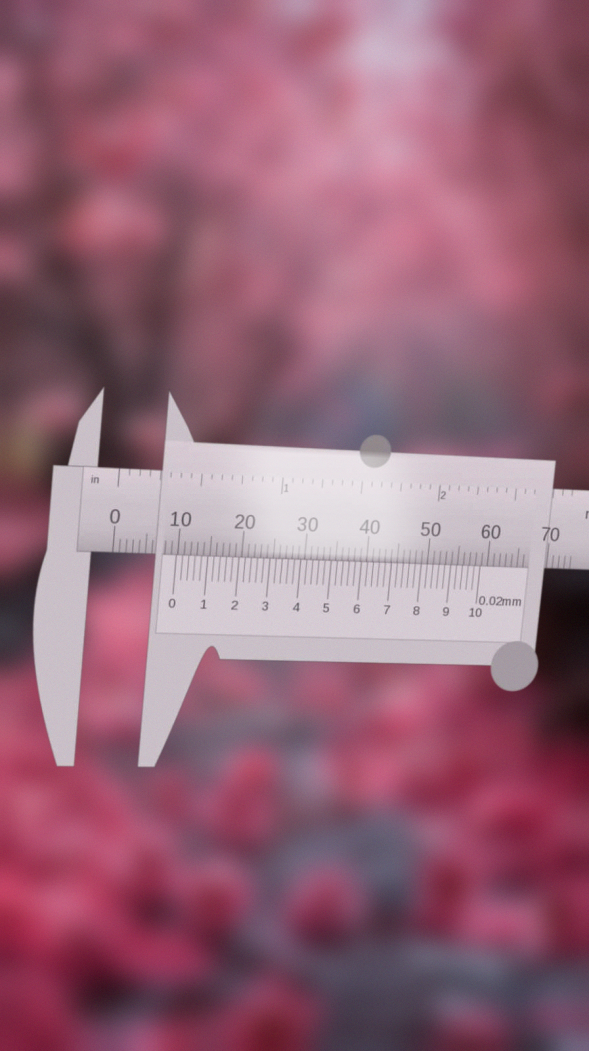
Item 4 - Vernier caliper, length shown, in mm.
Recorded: 9.8 mm
